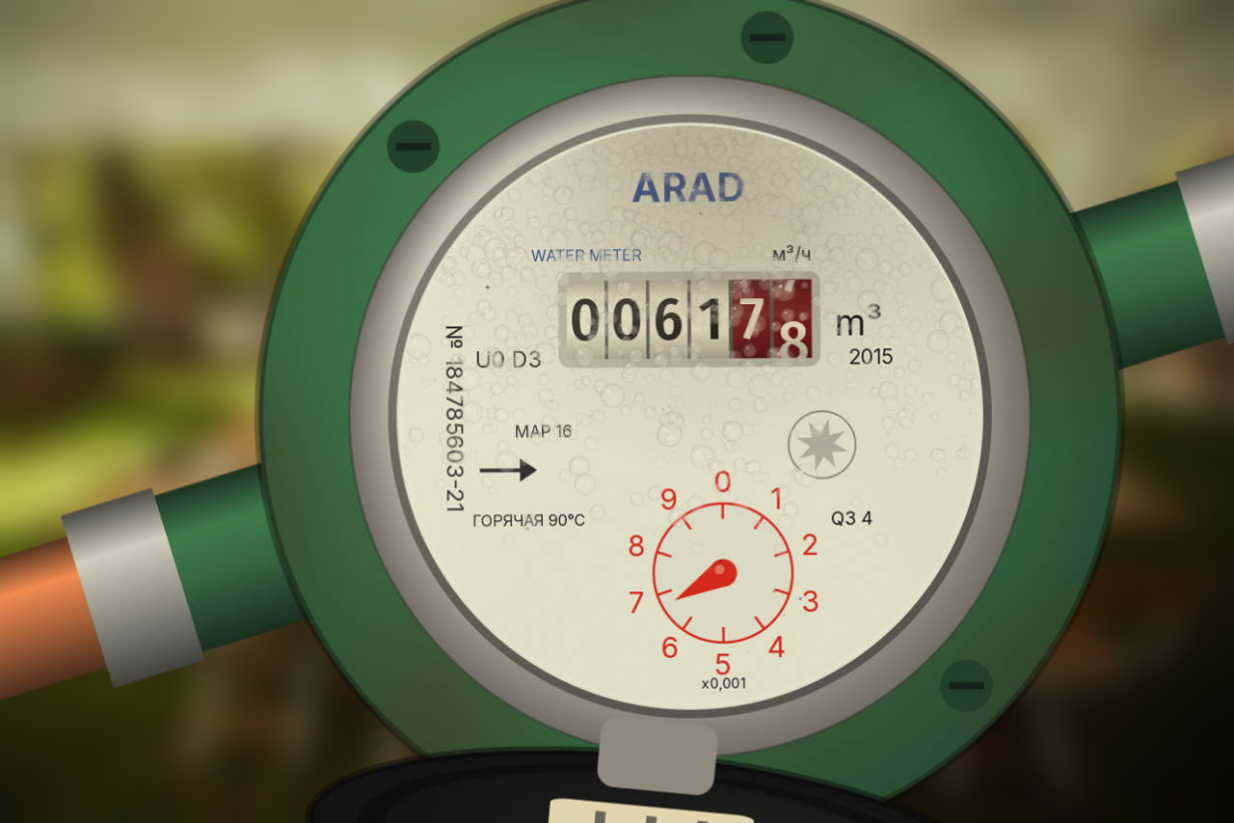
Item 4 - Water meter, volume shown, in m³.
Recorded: 61.776 m³
